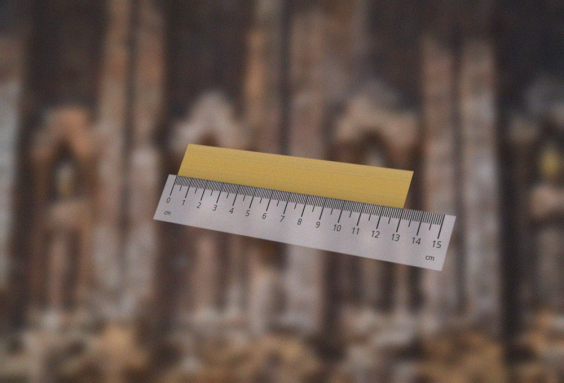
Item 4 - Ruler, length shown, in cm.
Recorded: 13 cm
